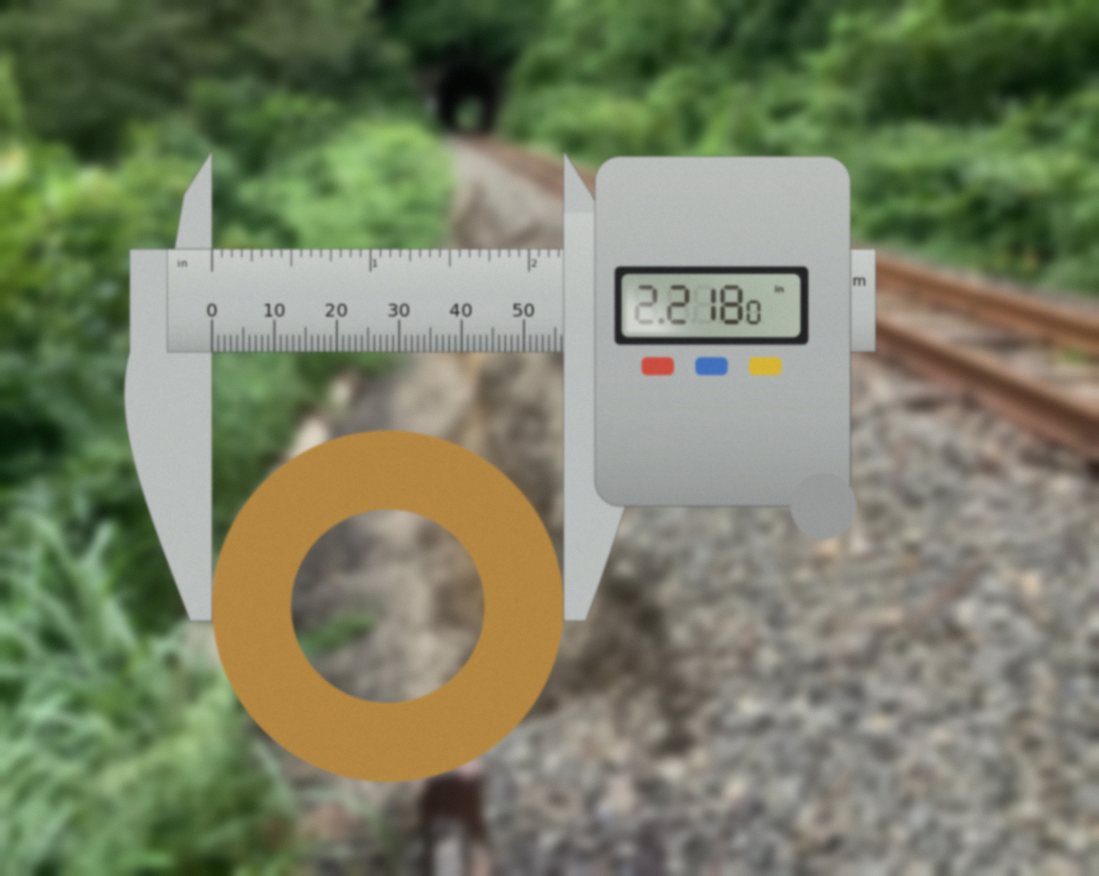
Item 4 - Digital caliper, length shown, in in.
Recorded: 2.2180 in
